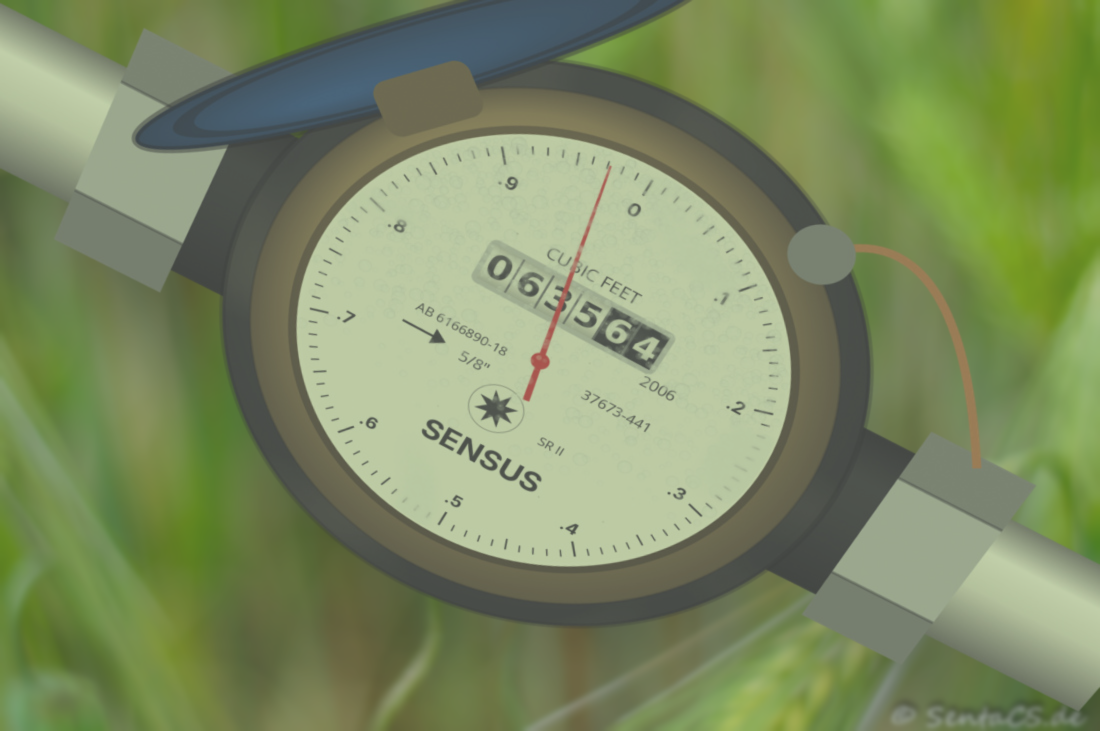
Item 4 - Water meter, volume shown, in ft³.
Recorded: 63563.97 ft³
